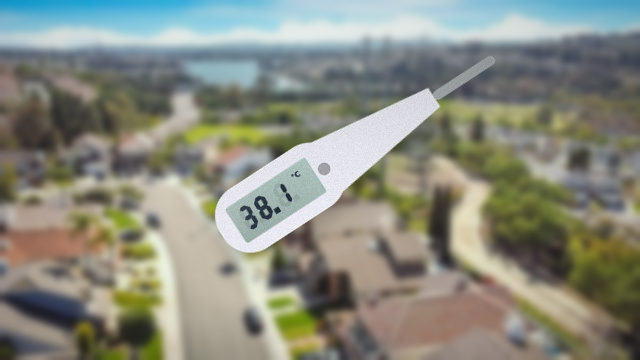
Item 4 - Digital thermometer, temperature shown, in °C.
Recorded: 38.1 °C
